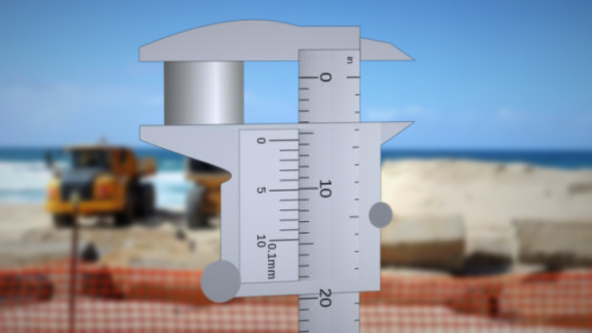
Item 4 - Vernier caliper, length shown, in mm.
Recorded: 5.6 mm
